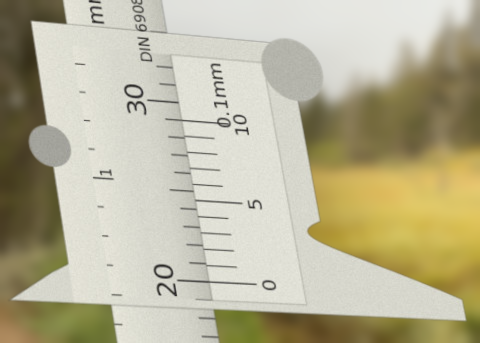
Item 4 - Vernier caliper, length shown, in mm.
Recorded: 20.0 mm
